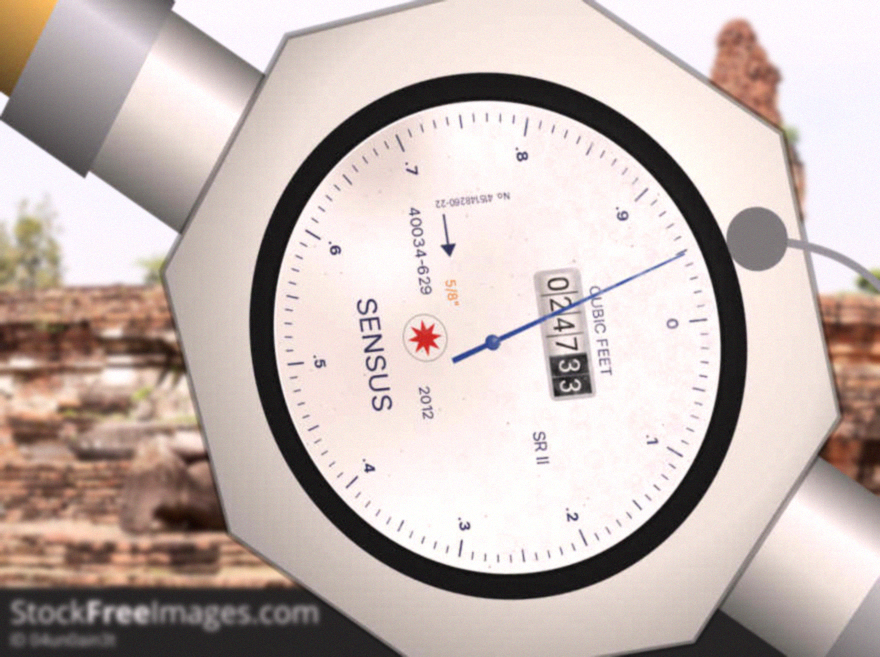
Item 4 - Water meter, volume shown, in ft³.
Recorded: 24732.95 ft³
